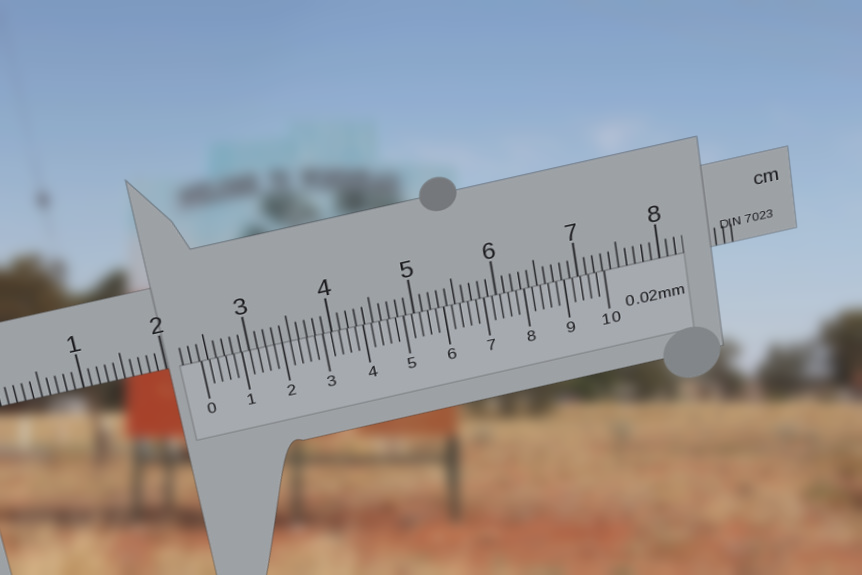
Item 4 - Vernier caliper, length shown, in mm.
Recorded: 24.2 mm
